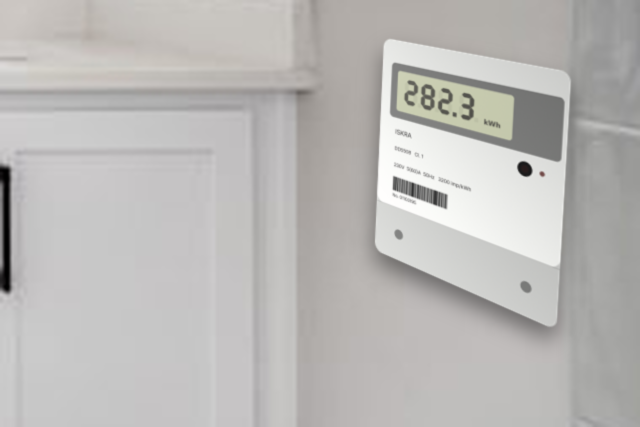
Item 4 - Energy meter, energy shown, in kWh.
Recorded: 282.3 kWh
